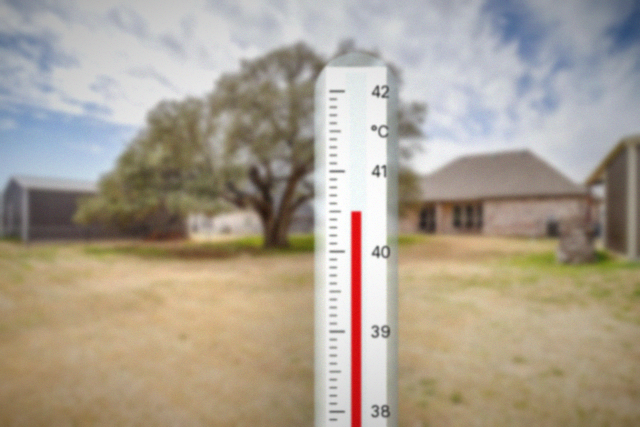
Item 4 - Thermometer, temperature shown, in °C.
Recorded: 40.5 °C
